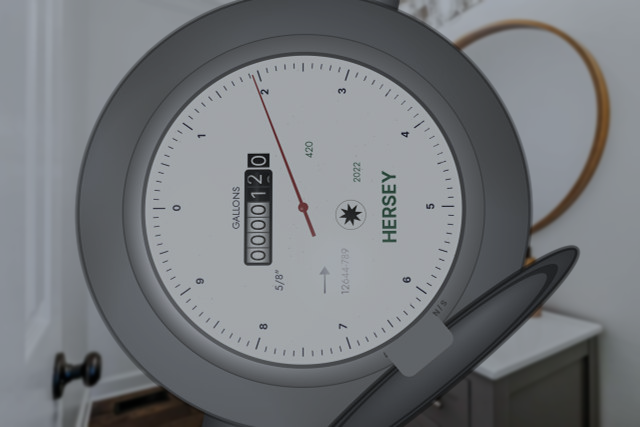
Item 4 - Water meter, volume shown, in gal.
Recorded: 121.9 gal
